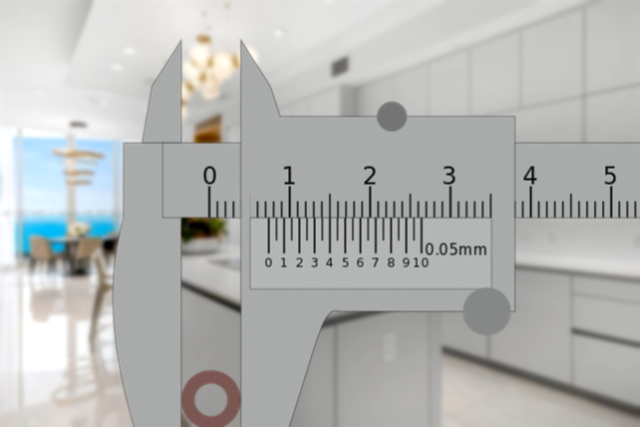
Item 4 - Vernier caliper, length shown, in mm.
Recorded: 7.4 mm
